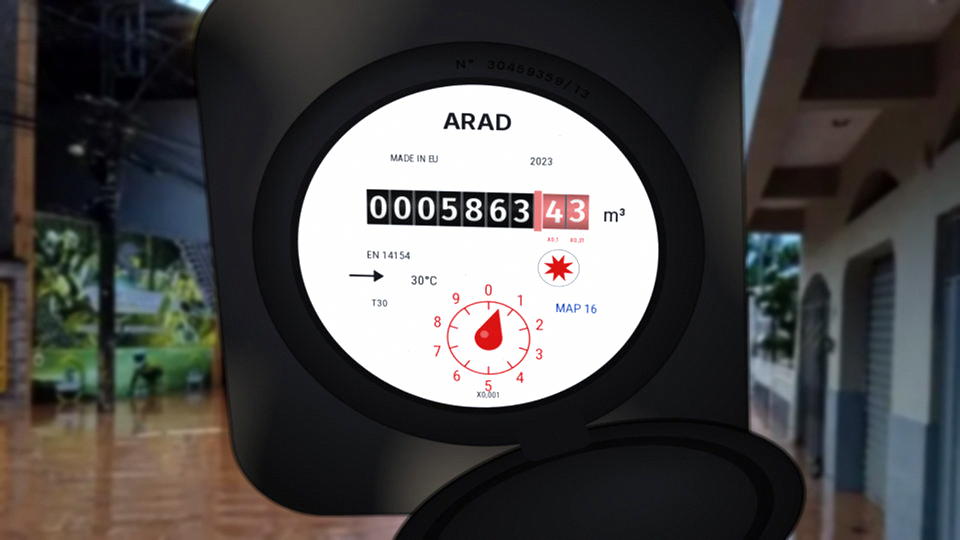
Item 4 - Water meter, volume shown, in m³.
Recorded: 5863.430 m³
